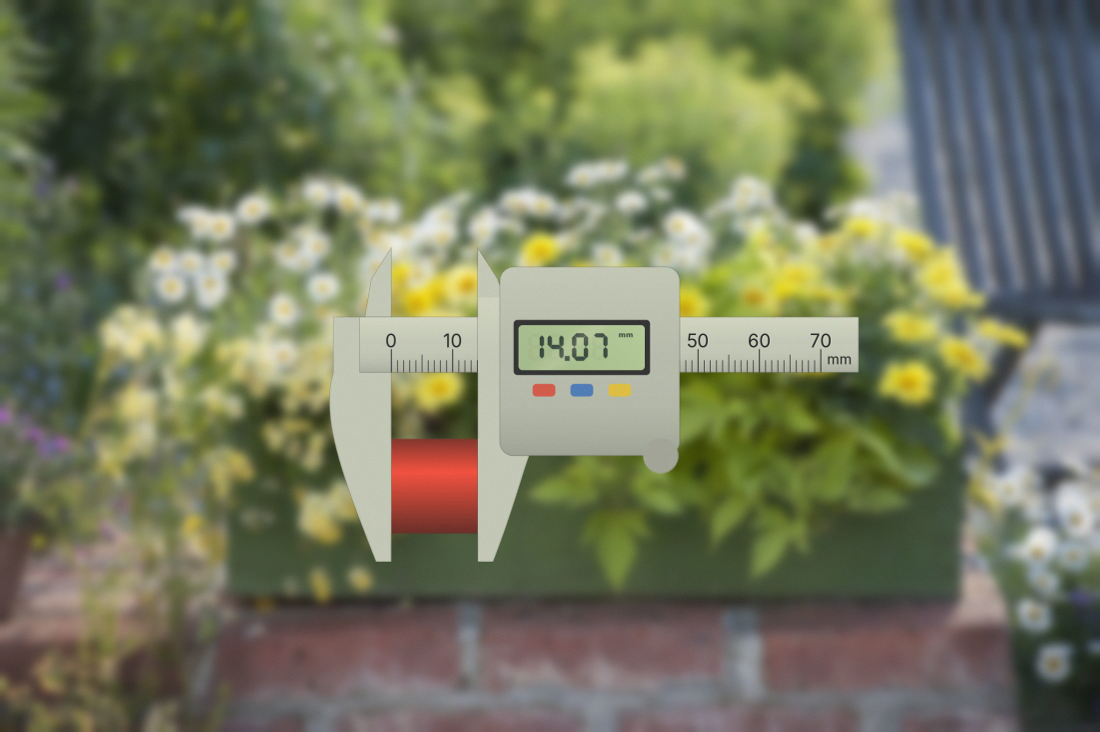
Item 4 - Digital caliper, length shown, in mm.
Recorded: 14.07 mm
